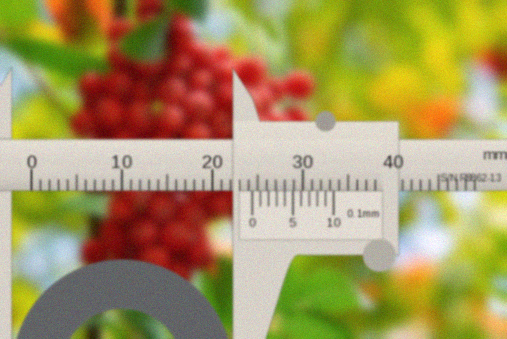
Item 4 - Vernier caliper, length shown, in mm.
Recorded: 24.4 mm
